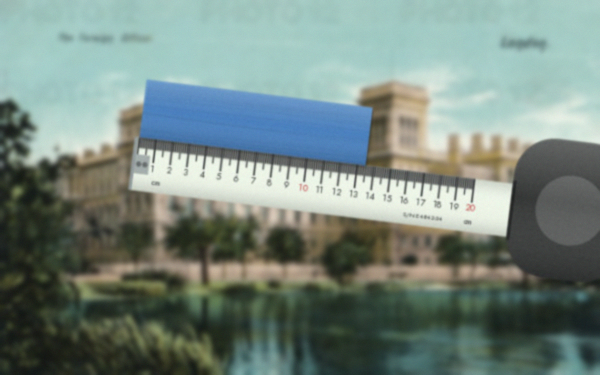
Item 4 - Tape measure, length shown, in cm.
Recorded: 13.5 cm
